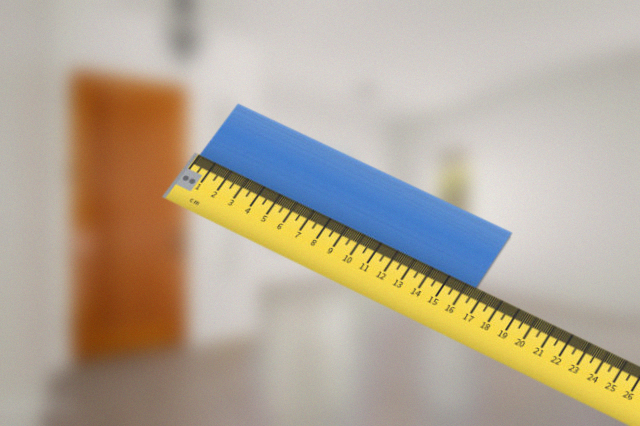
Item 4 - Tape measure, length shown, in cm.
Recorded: 16.5 cm
